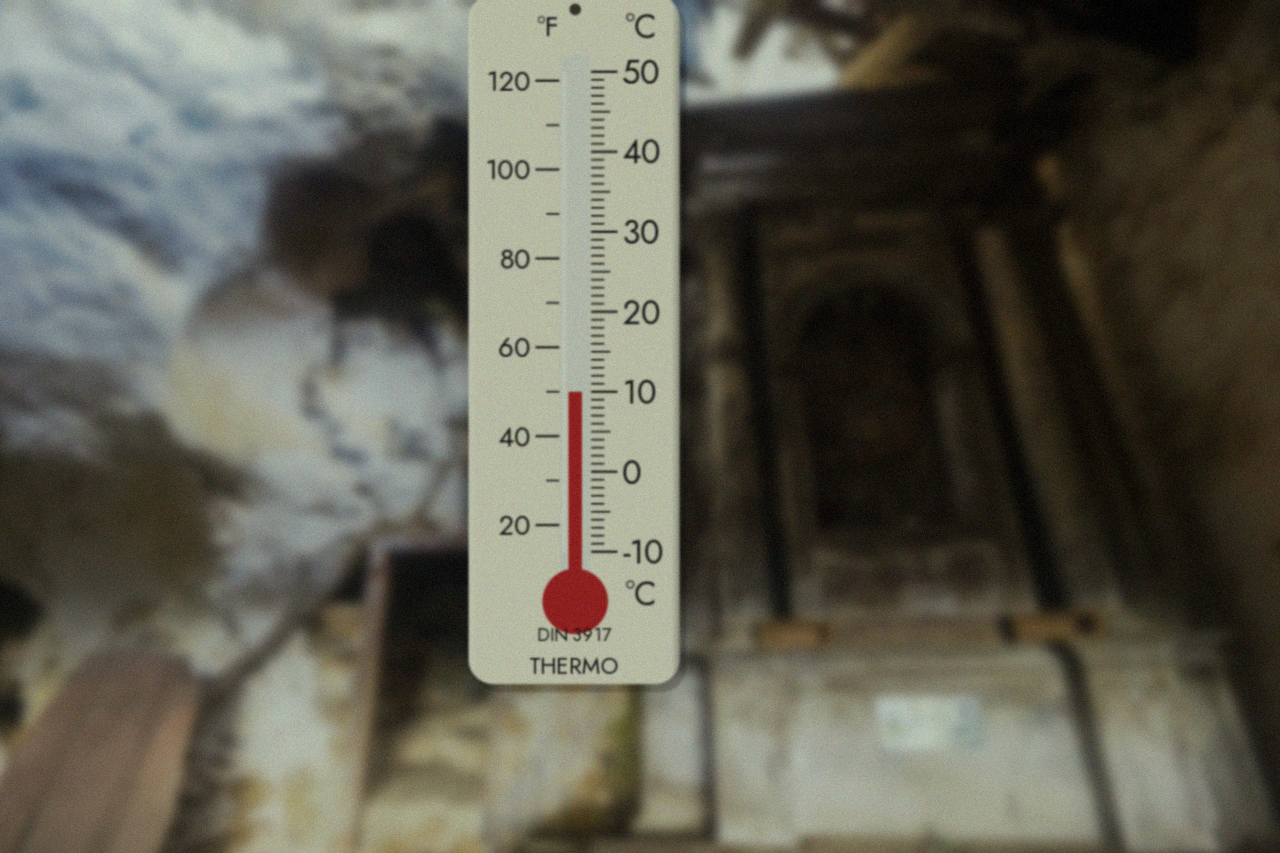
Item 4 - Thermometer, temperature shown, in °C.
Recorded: 10 °C
